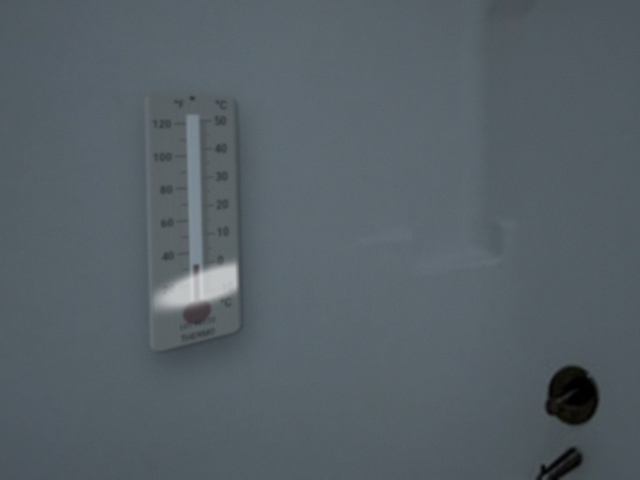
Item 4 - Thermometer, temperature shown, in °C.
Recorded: 0 °C
